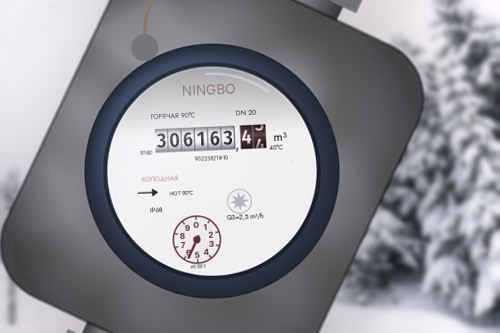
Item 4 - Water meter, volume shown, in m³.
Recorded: 306163.435 m³
